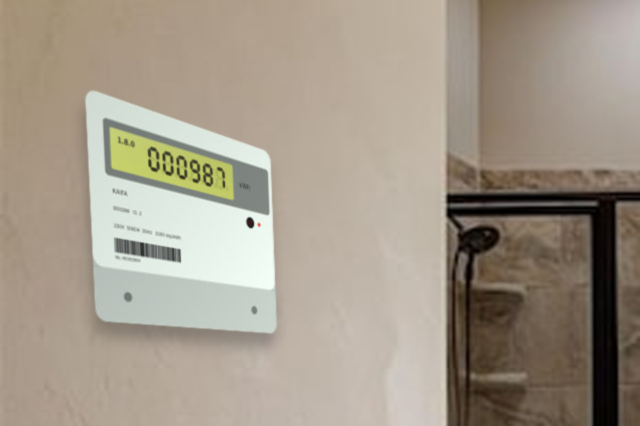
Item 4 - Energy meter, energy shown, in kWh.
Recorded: 987 kWh
